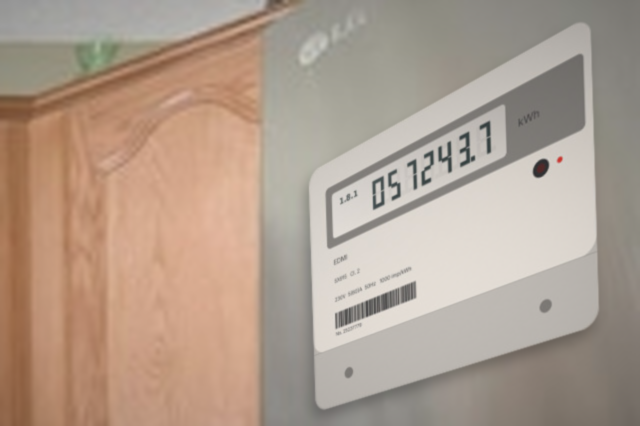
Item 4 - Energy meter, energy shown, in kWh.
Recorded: 57243.7 kWh
